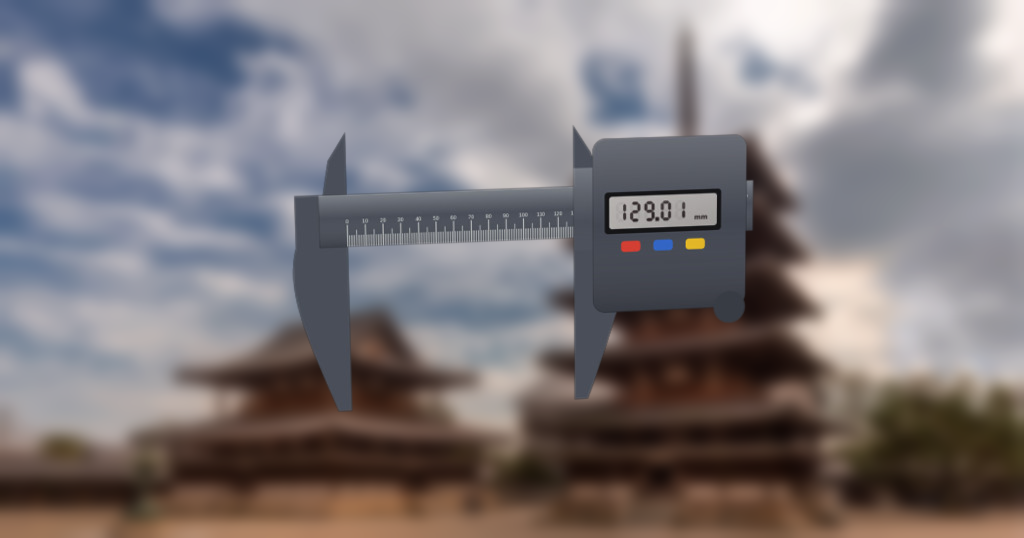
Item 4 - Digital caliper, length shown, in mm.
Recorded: 129.01 mm
